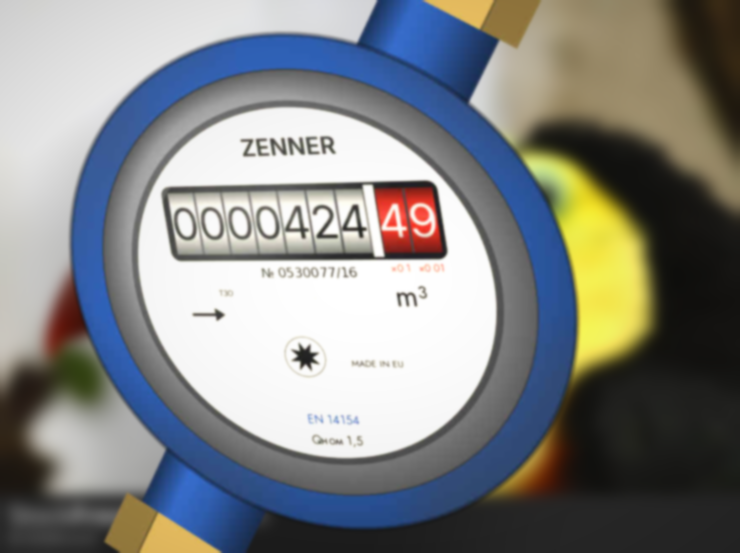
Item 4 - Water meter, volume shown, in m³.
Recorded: 424.49 m³
